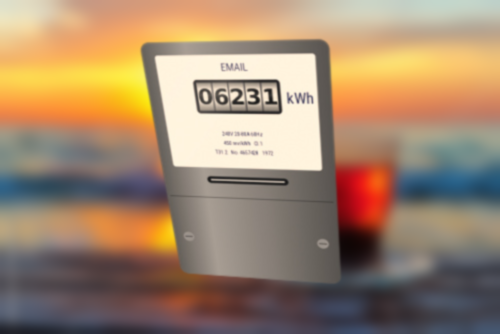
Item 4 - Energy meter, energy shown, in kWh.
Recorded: 6231 kWh
